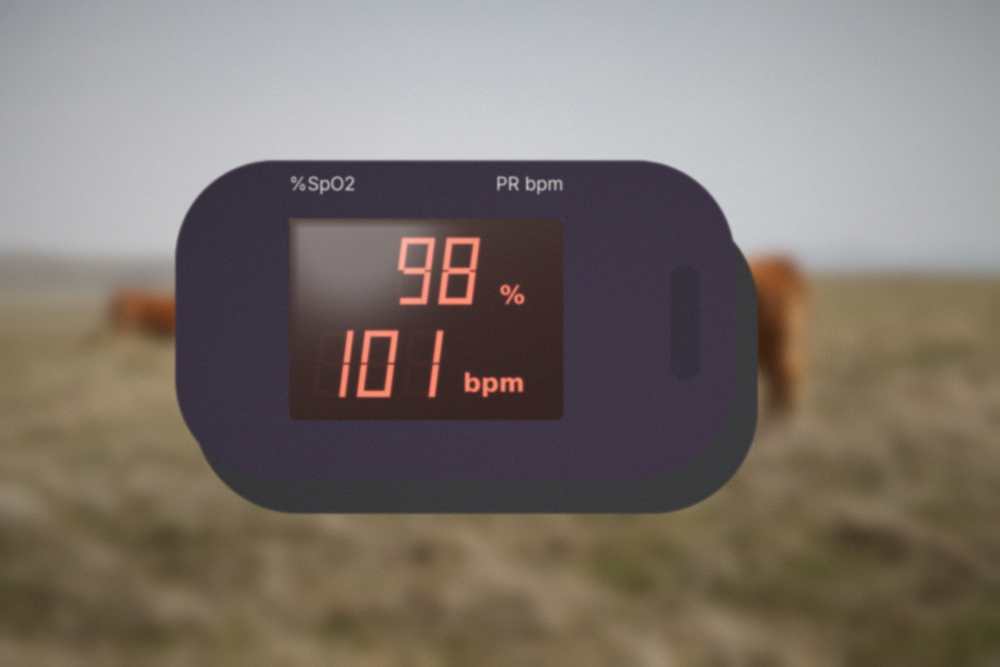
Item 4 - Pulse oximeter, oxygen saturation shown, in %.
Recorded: 98 %
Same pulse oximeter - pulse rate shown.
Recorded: 101 bpm
